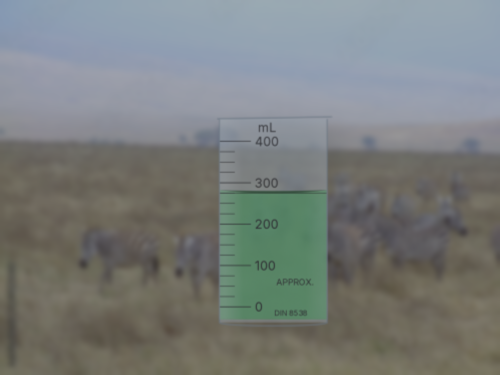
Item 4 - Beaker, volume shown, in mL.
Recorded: 275 mL
